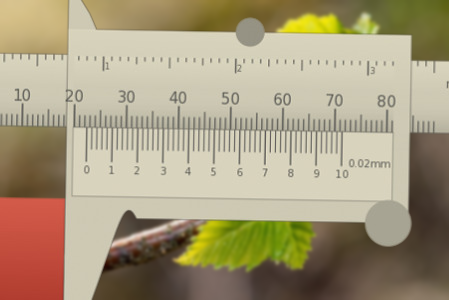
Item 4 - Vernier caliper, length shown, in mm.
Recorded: 22.4 mm
